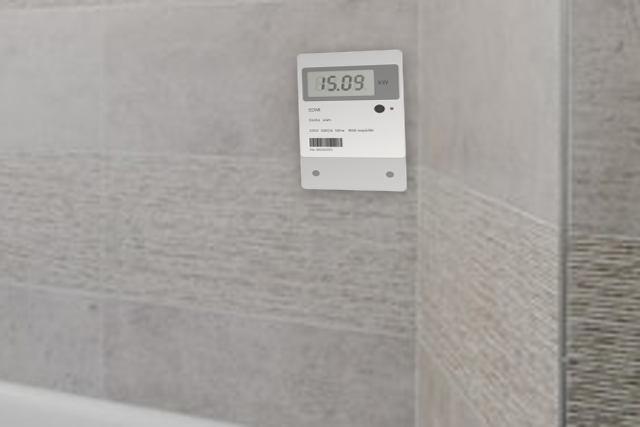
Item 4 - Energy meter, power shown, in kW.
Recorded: 15.09 kW
